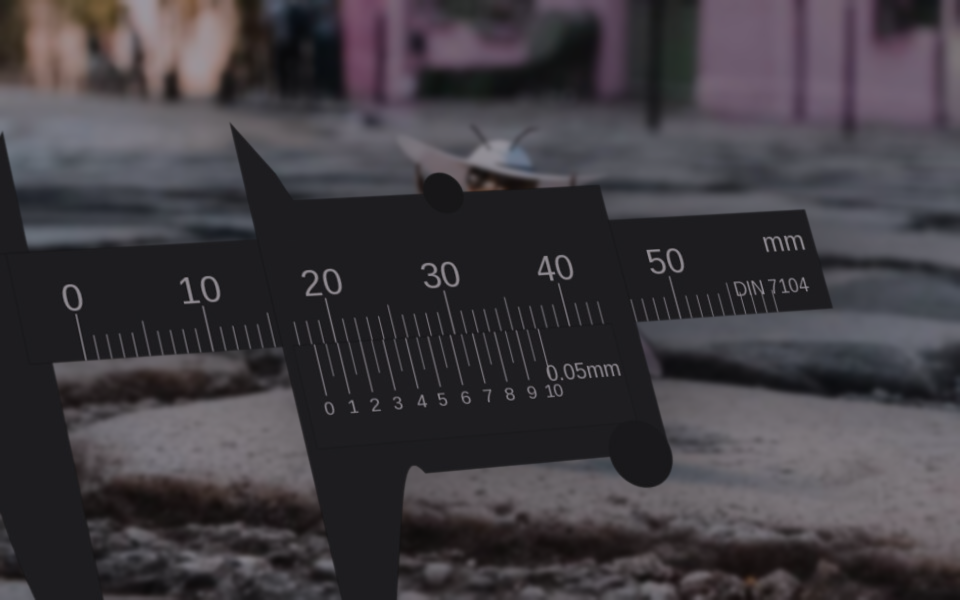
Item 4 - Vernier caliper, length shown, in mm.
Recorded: 18.2 mm
